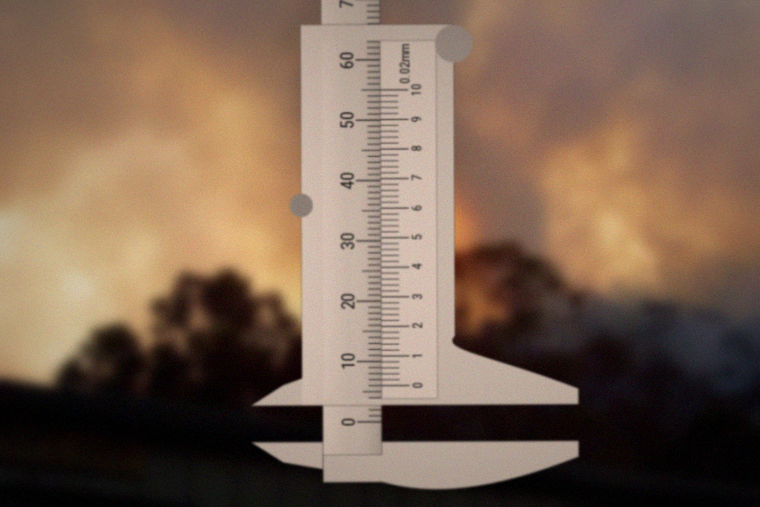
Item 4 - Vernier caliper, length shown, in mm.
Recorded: 6.0 mm
